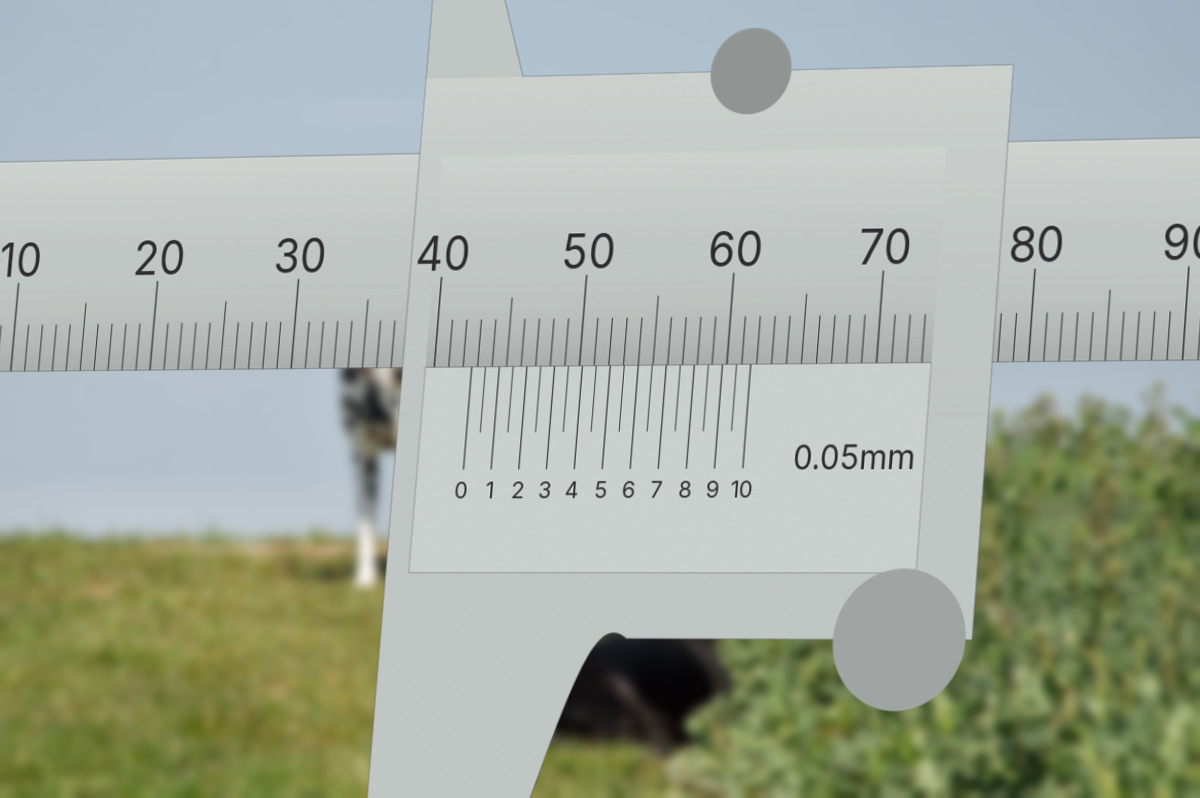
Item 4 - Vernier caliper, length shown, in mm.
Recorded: 42.6 mm
